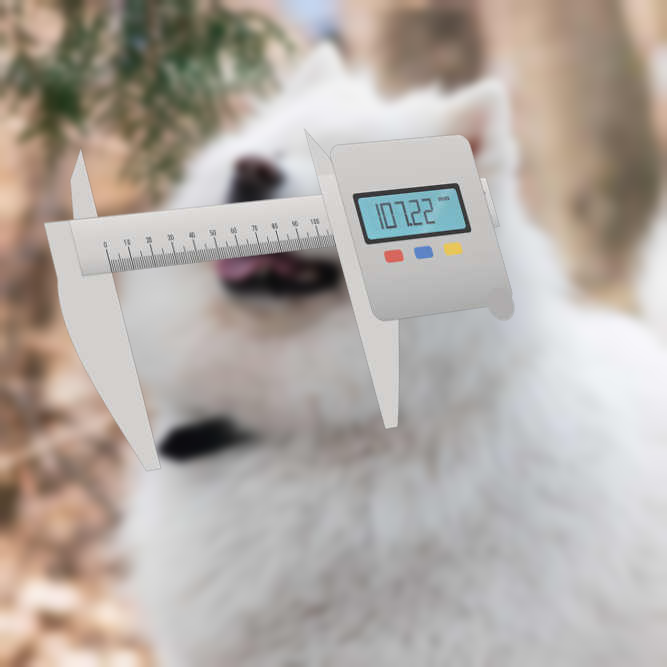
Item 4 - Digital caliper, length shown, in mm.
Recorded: 107.22 mm
